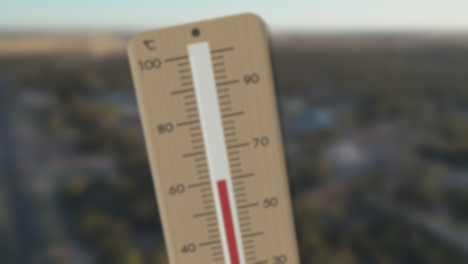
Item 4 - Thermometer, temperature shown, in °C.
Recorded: 60 °C
